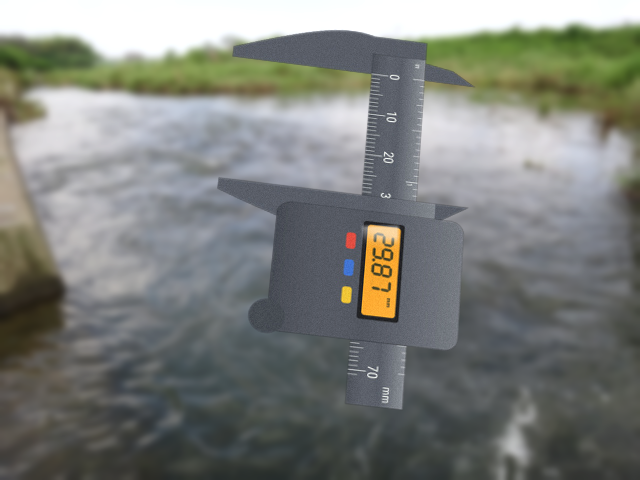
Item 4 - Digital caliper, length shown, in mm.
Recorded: 29.87 mm
